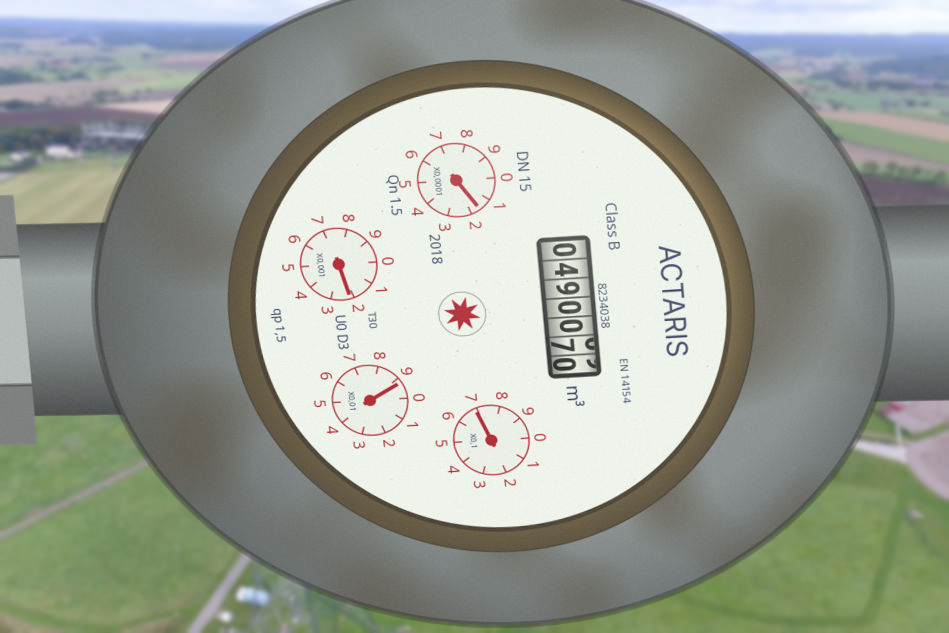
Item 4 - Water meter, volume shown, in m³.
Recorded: 490069.6921 m³
